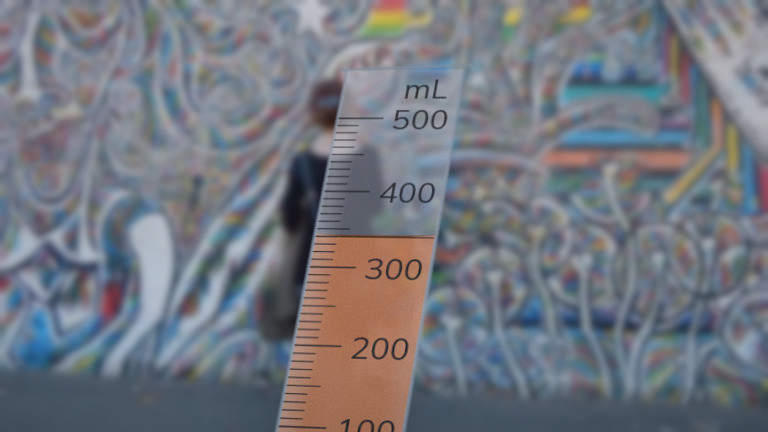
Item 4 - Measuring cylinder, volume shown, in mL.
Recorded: 340 mL
